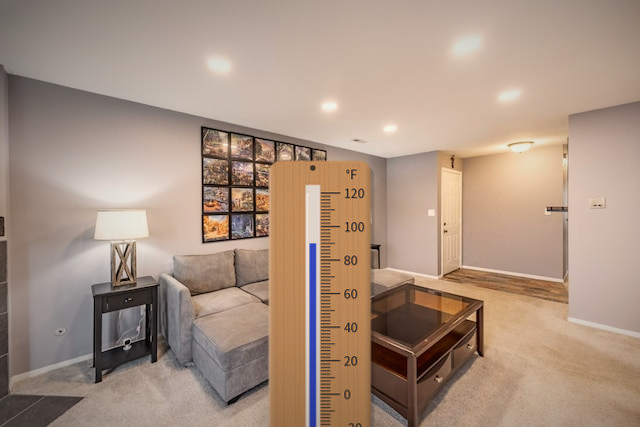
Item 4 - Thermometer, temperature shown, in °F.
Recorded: 90 °F
